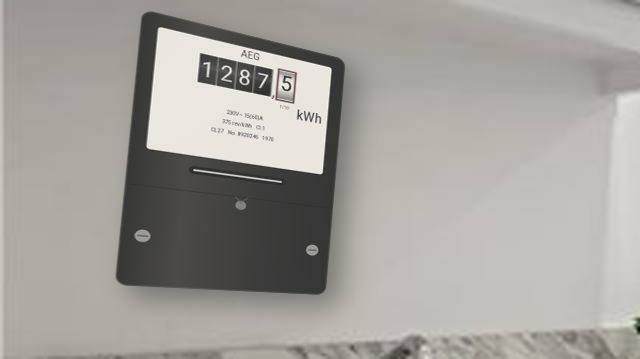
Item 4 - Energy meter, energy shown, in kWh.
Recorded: 1287.5 kWh
